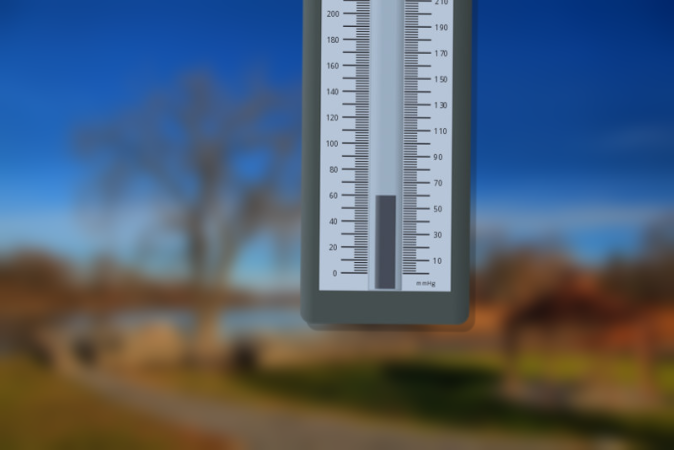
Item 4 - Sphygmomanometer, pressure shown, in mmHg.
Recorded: 60 mmHg
